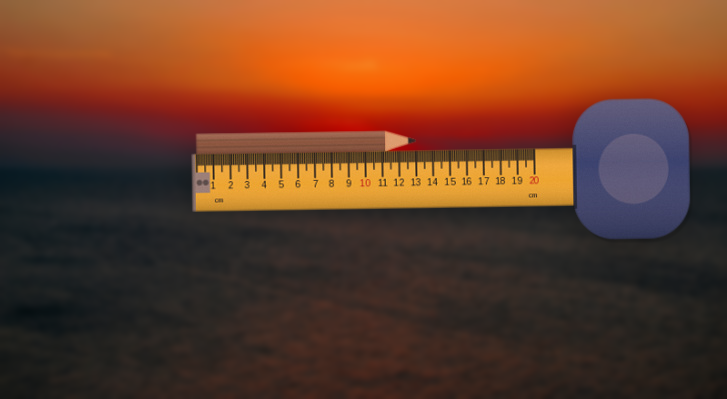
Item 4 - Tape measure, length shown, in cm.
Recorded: 13 cm
